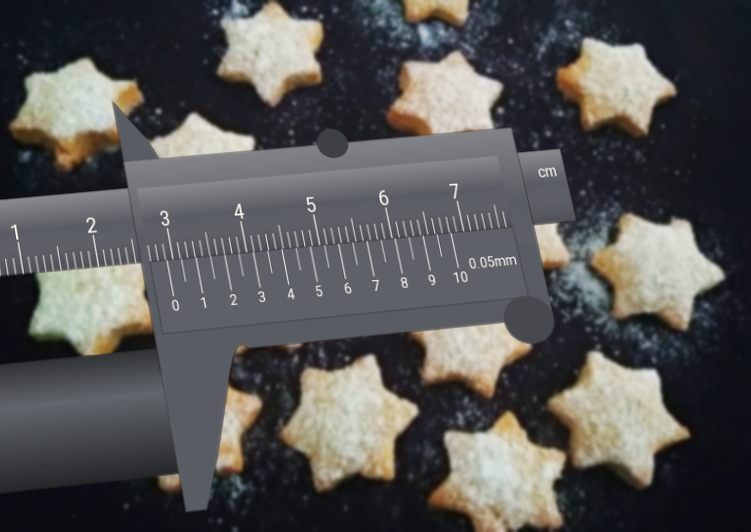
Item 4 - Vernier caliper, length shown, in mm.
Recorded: 29.2 mm
